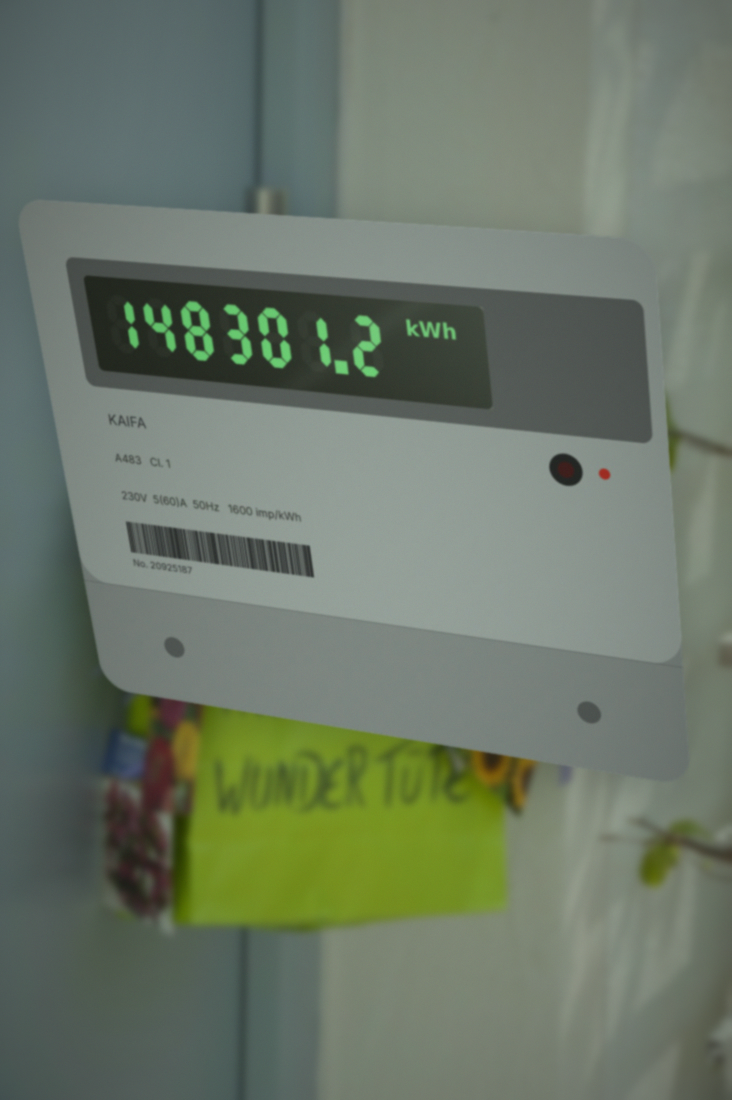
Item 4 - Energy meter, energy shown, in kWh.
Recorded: 148301.2 kWh
